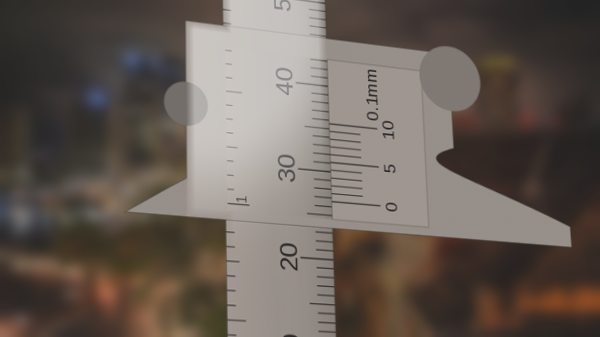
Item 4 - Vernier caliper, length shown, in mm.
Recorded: 26.6 mm
